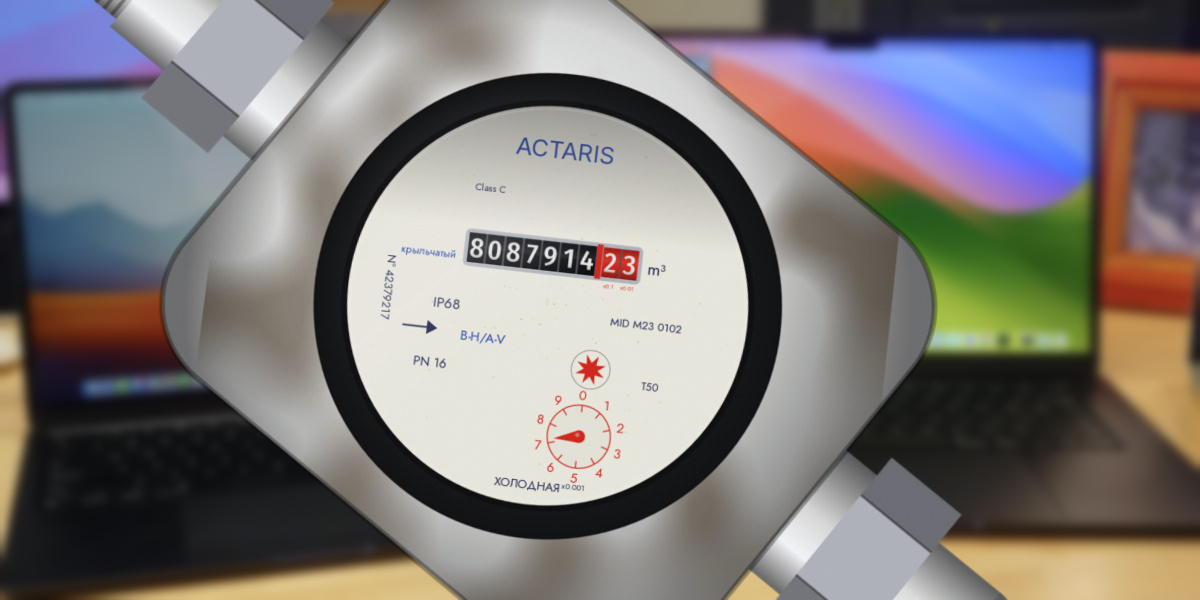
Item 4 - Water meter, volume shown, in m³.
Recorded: 8087914.237 m³
